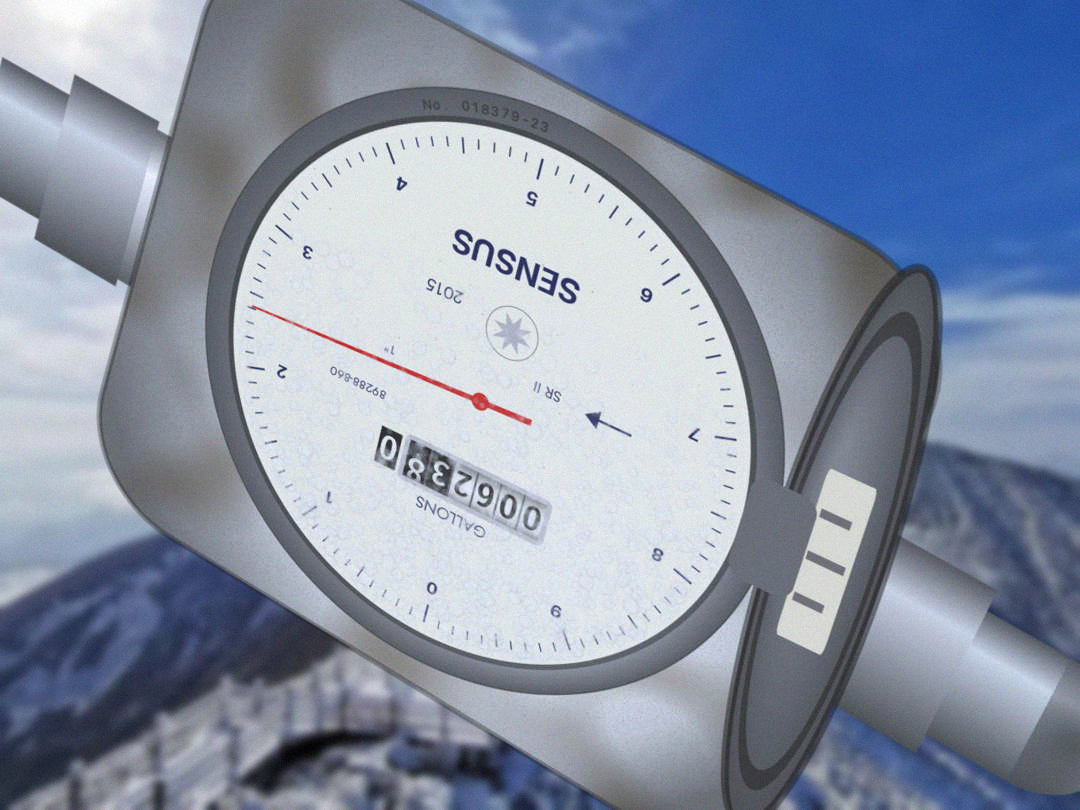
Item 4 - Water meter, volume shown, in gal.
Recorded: 62382.4 gal
